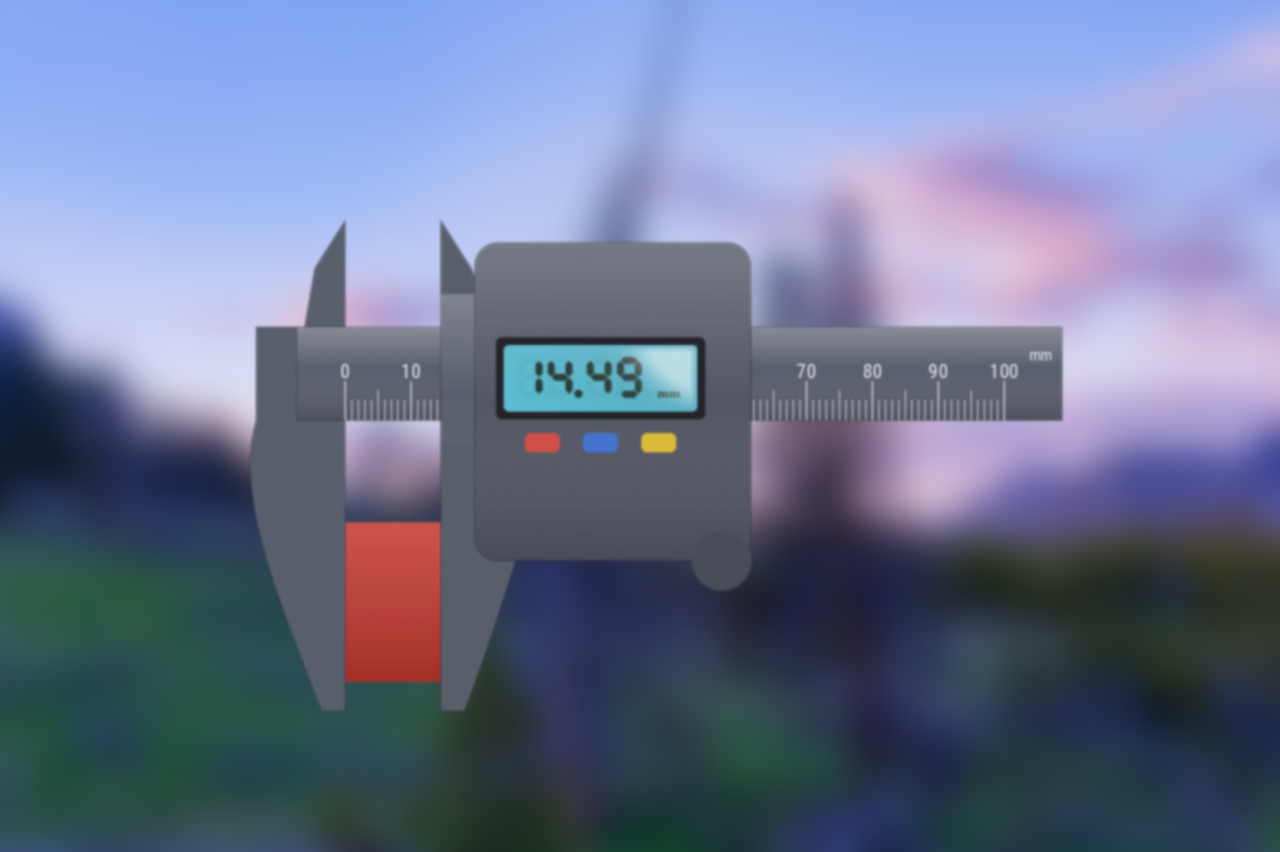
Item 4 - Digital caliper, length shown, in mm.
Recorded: 14.49 mm
